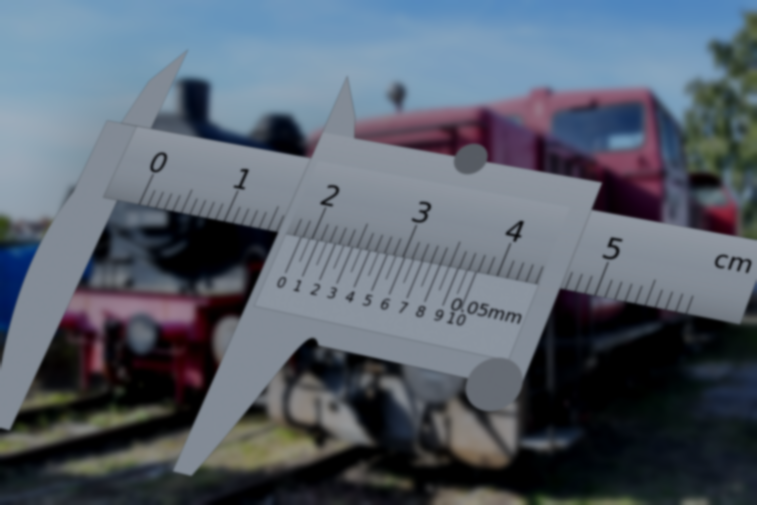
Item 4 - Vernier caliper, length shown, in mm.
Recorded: 18.8 mm
